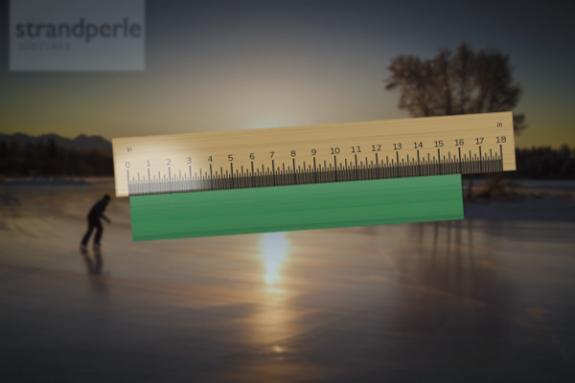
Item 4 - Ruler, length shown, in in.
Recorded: 16 in
